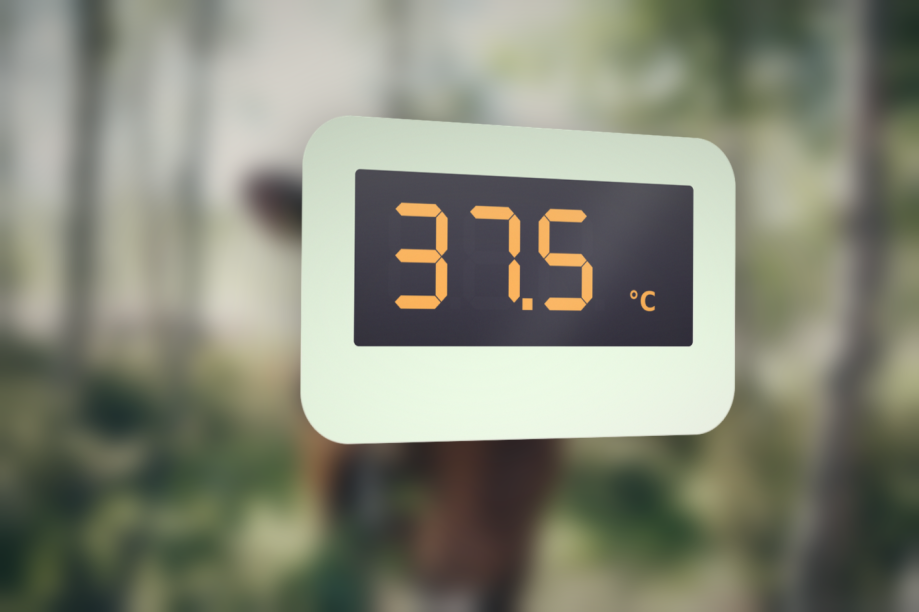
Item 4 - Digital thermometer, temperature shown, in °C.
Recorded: 37.5 °C
